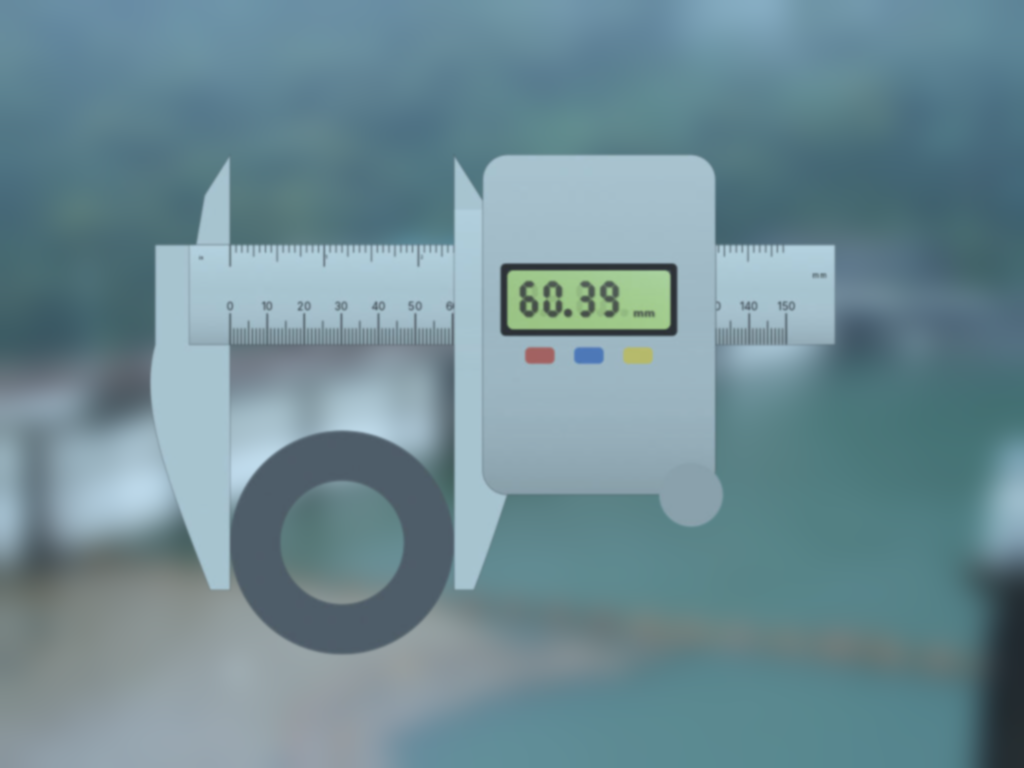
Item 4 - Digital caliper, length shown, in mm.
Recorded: 60.39 mm
